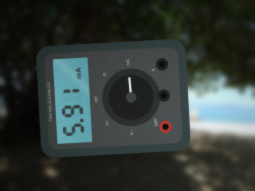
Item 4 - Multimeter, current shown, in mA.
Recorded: 5.91 mA
